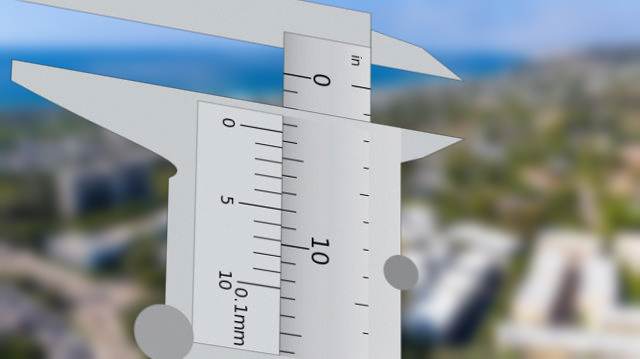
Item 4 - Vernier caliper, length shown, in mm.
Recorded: 3.5 mm
